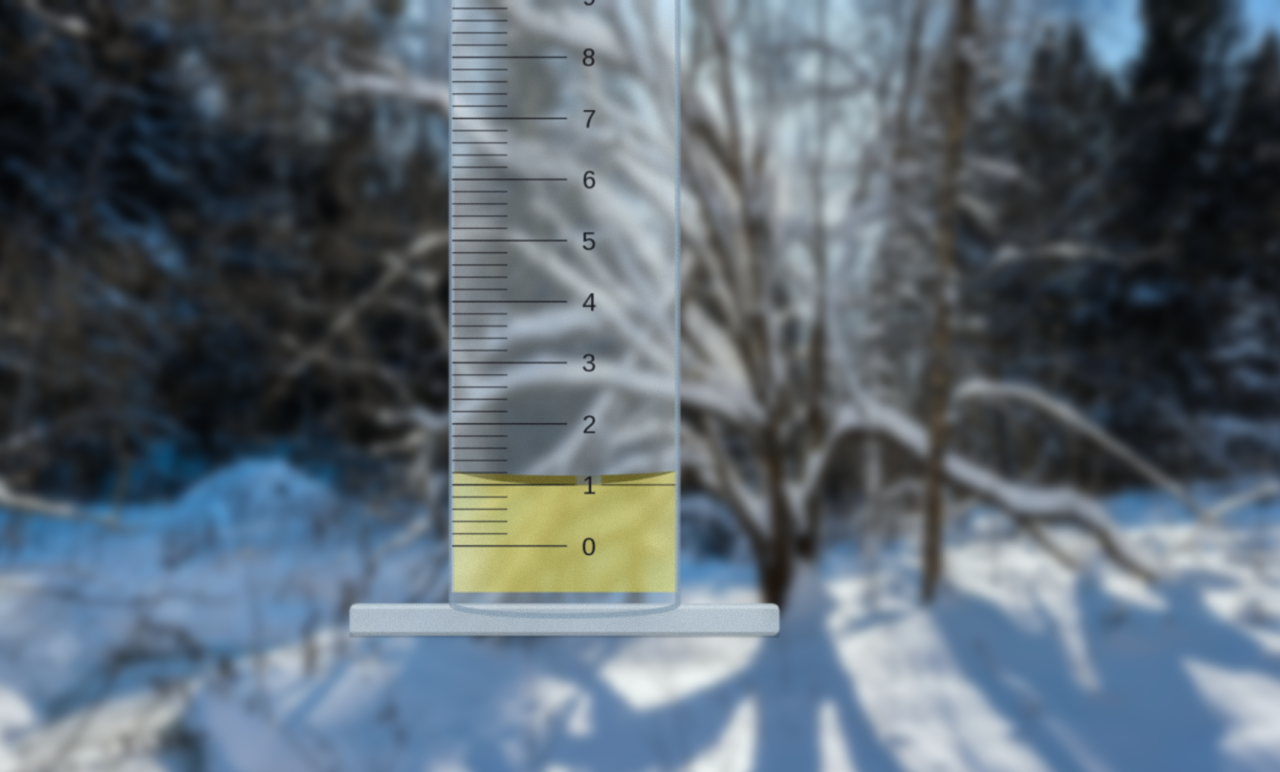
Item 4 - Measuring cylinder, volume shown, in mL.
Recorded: 1 mL
